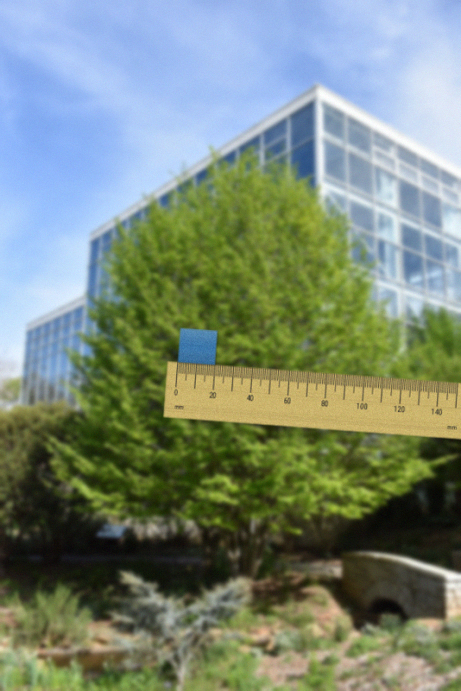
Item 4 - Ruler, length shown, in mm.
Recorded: 20 mm
